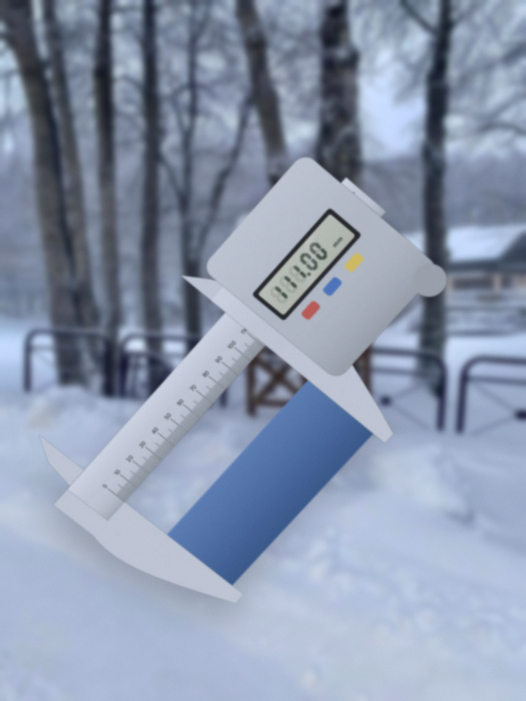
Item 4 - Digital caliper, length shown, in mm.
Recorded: 111.00 mm
